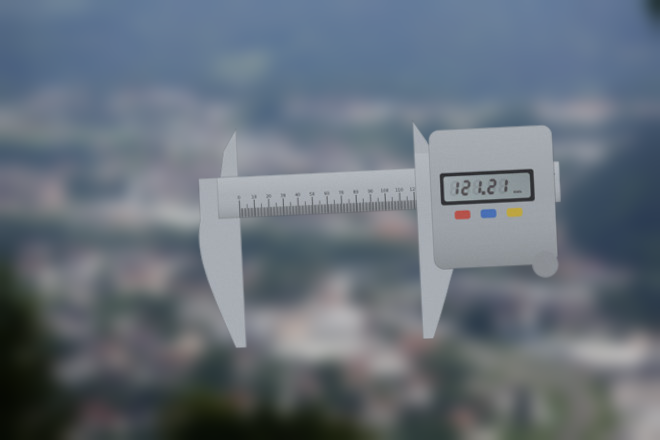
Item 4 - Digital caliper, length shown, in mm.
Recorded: 121.21 mm
